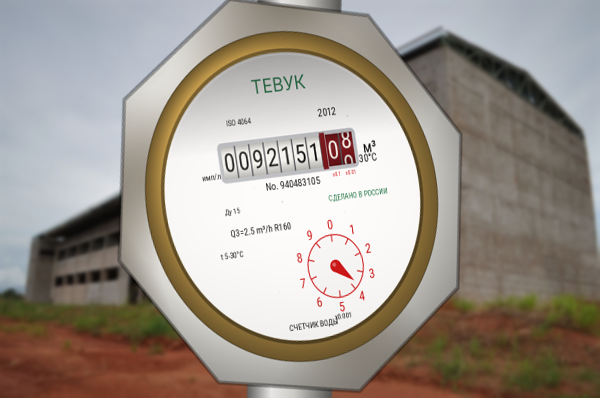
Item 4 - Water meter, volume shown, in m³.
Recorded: 92151.083 m³
